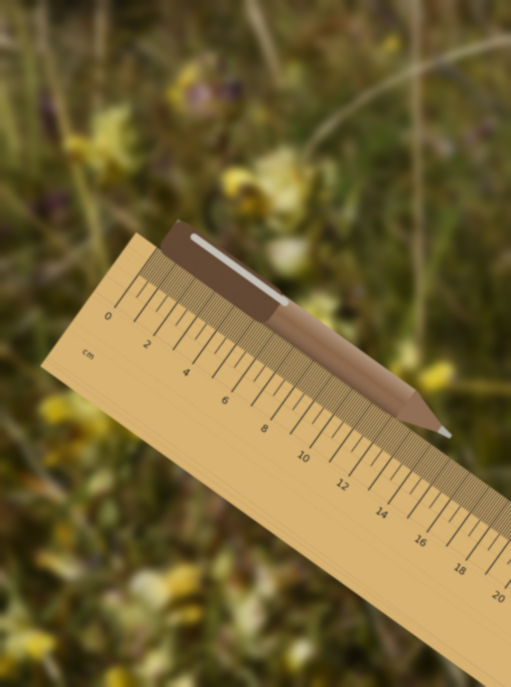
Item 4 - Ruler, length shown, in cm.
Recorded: 14.5 cm
